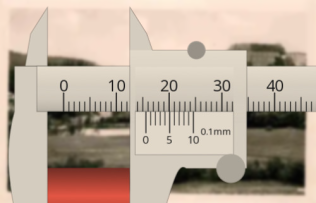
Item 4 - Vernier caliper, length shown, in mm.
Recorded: 15.6 mm
